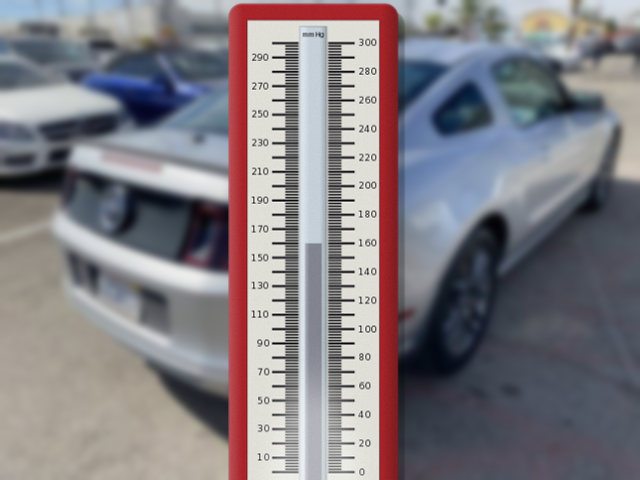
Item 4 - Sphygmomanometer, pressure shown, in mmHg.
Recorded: 160 mmHg
